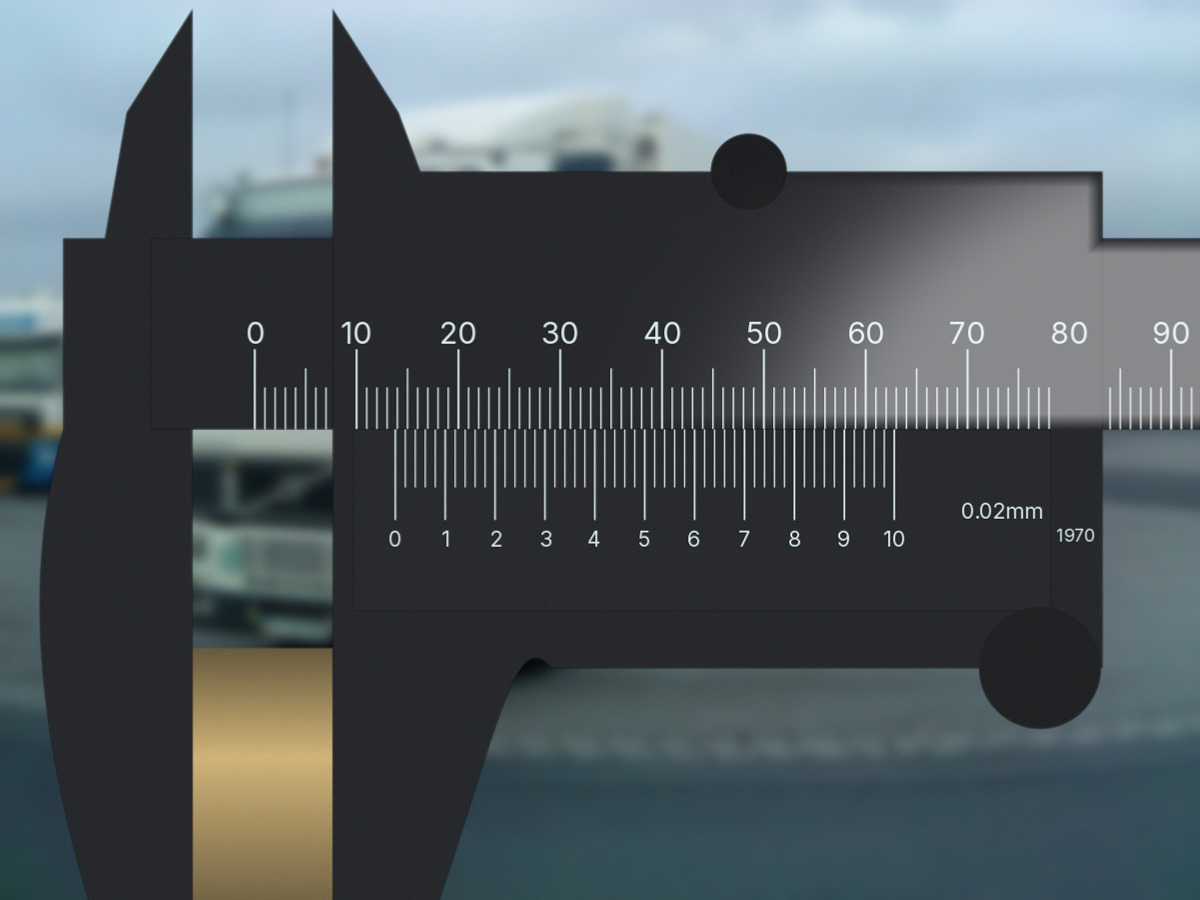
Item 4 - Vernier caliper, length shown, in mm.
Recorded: 13.8 mm
